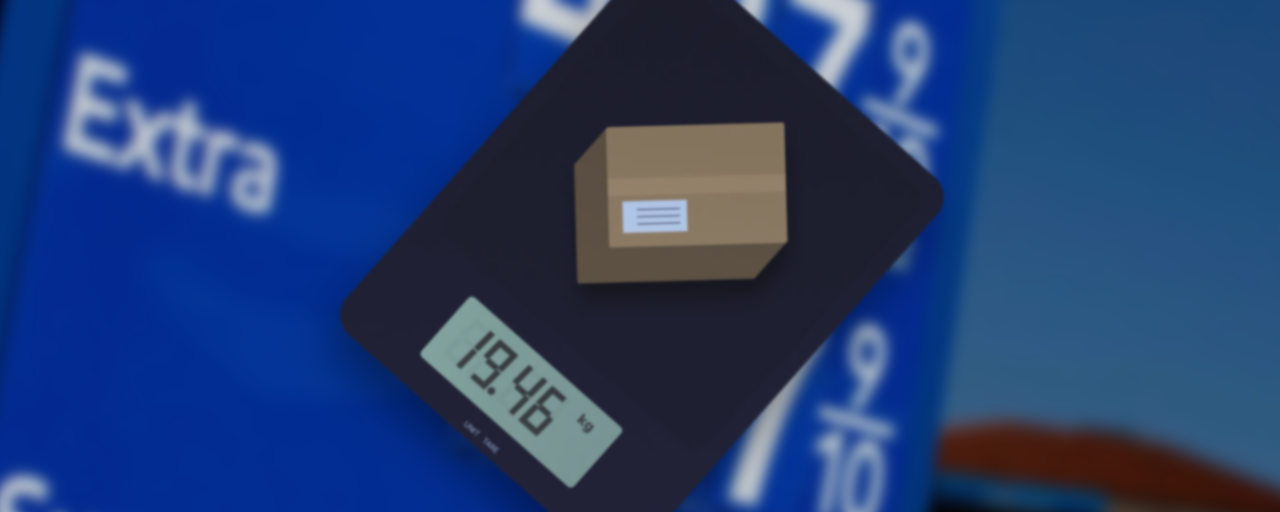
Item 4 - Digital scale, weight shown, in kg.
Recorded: 19.46 kg
